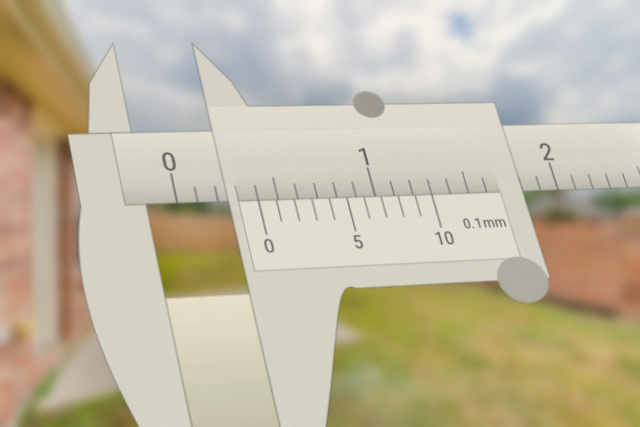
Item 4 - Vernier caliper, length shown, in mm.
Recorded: 4.0 mm
